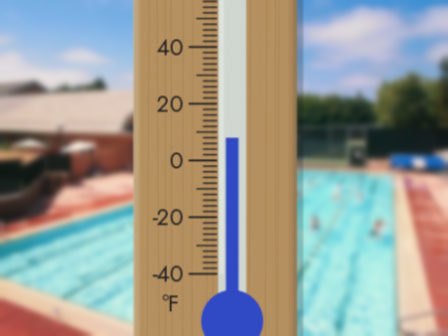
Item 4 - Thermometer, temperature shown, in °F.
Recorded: 8 °F
